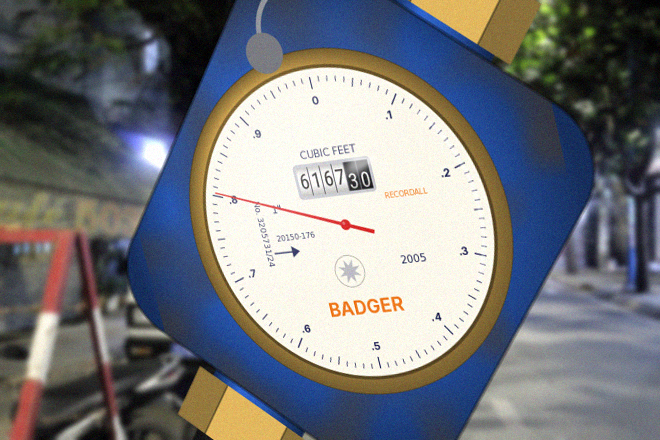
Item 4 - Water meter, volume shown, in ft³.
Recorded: 616729.80 ft³
